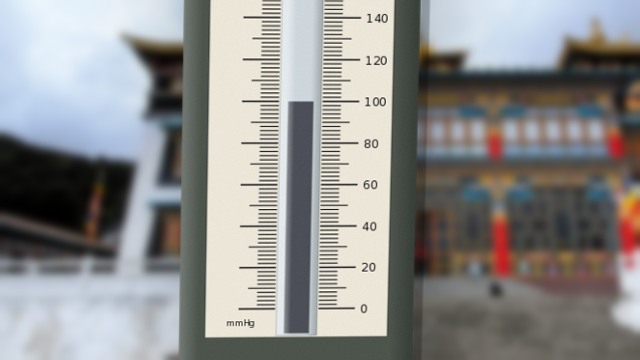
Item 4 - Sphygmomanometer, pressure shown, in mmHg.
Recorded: 100 mmHg
